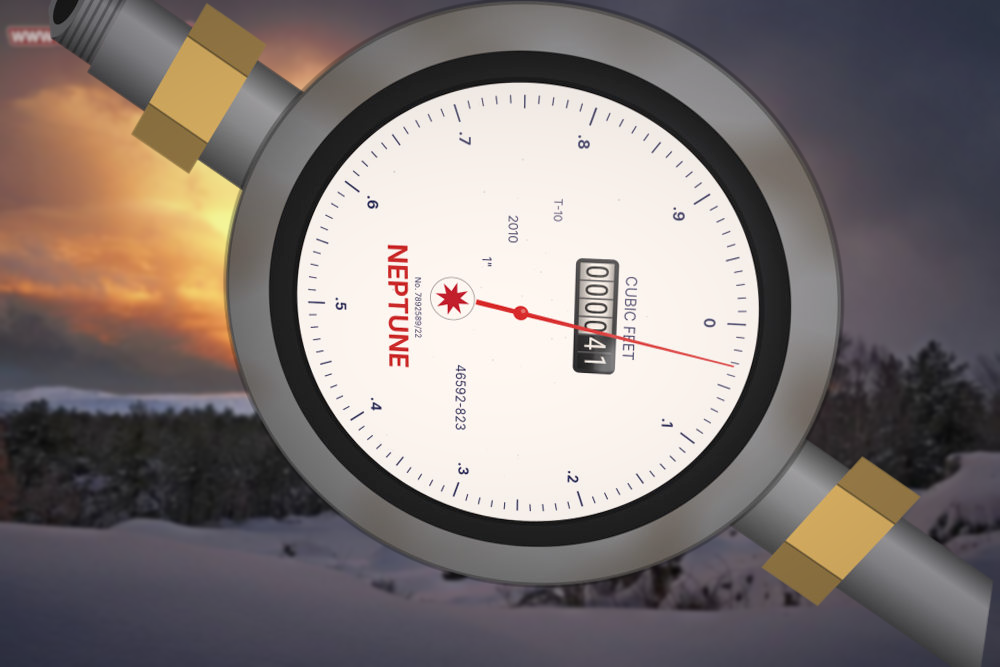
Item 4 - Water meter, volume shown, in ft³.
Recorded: 41.03 ft³
